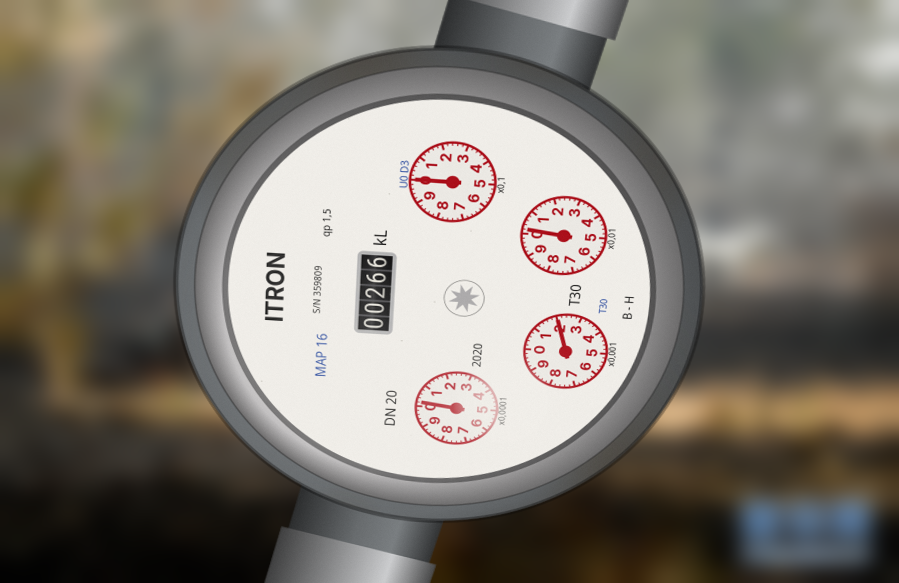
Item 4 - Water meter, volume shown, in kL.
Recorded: 266.0020 kL
